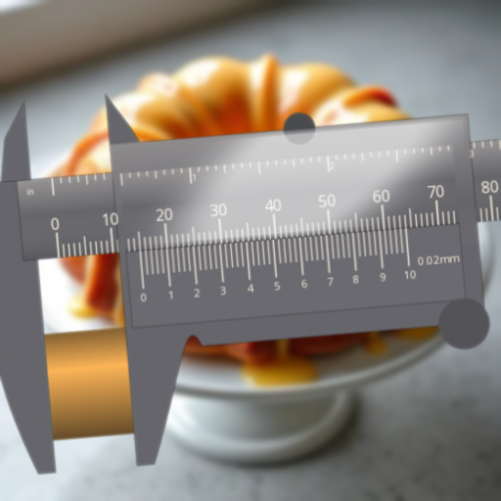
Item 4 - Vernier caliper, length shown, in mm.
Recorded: 15.0 mm
